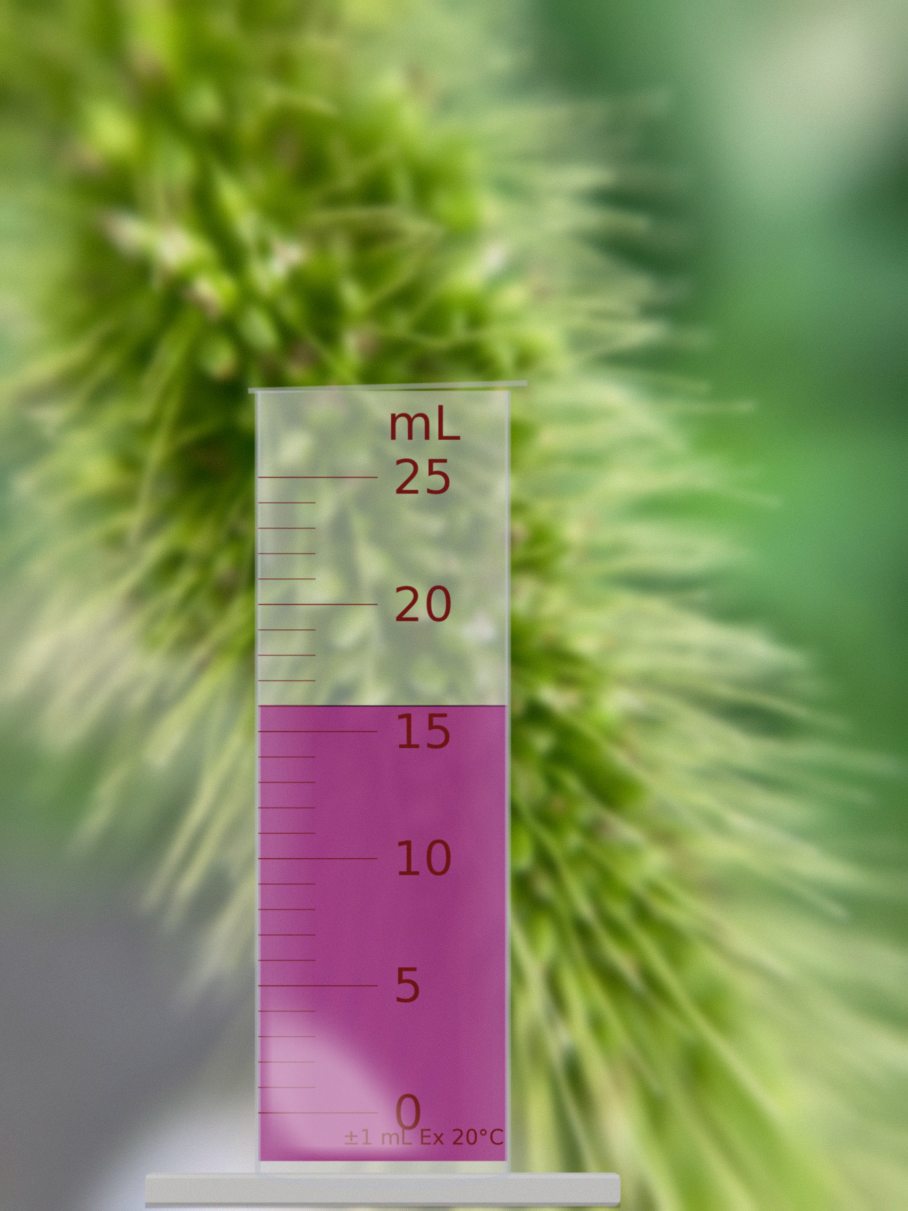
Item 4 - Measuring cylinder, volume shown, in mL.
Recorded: 16 mL
